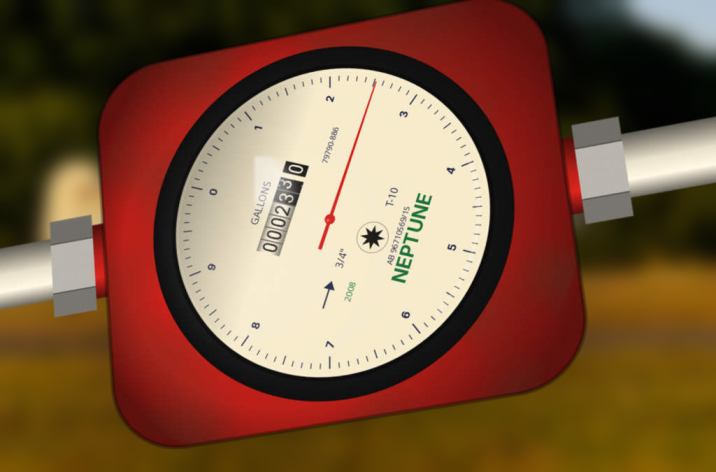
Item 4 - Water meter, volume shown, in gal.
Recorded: 2332.5 gal
